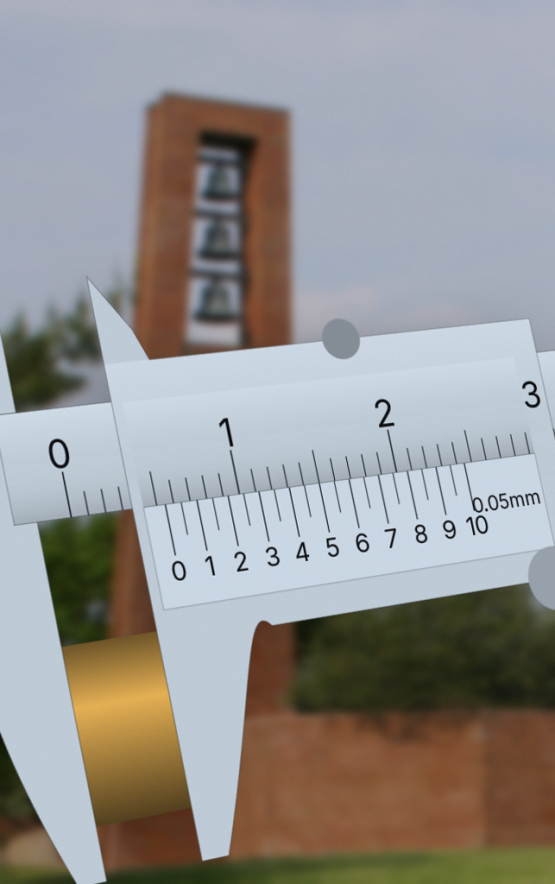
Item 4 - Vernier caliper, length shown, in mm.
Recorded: 5.5 mm
